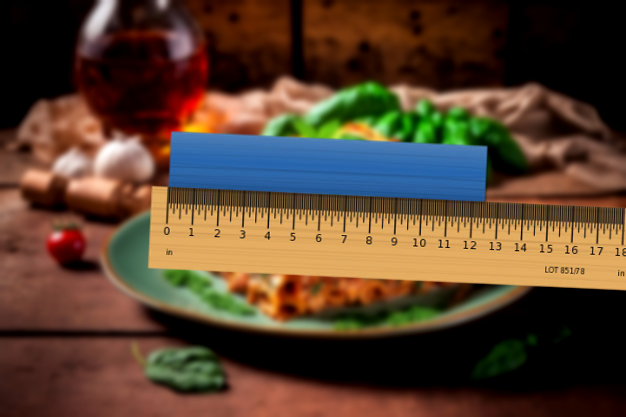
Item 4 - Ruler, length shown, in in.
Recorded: 12.5 in
